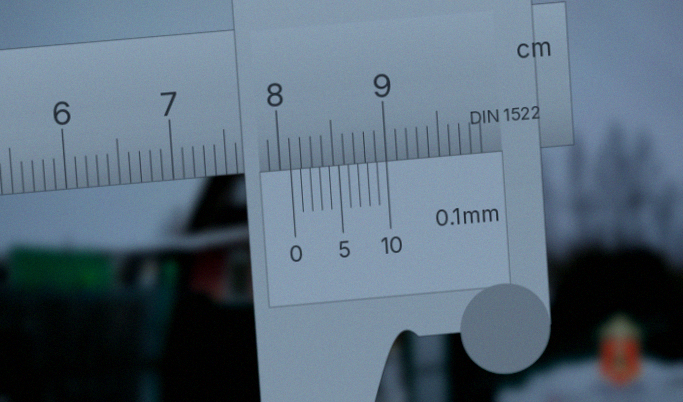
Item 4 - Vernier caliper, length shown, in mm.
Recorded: 81.0 mm
